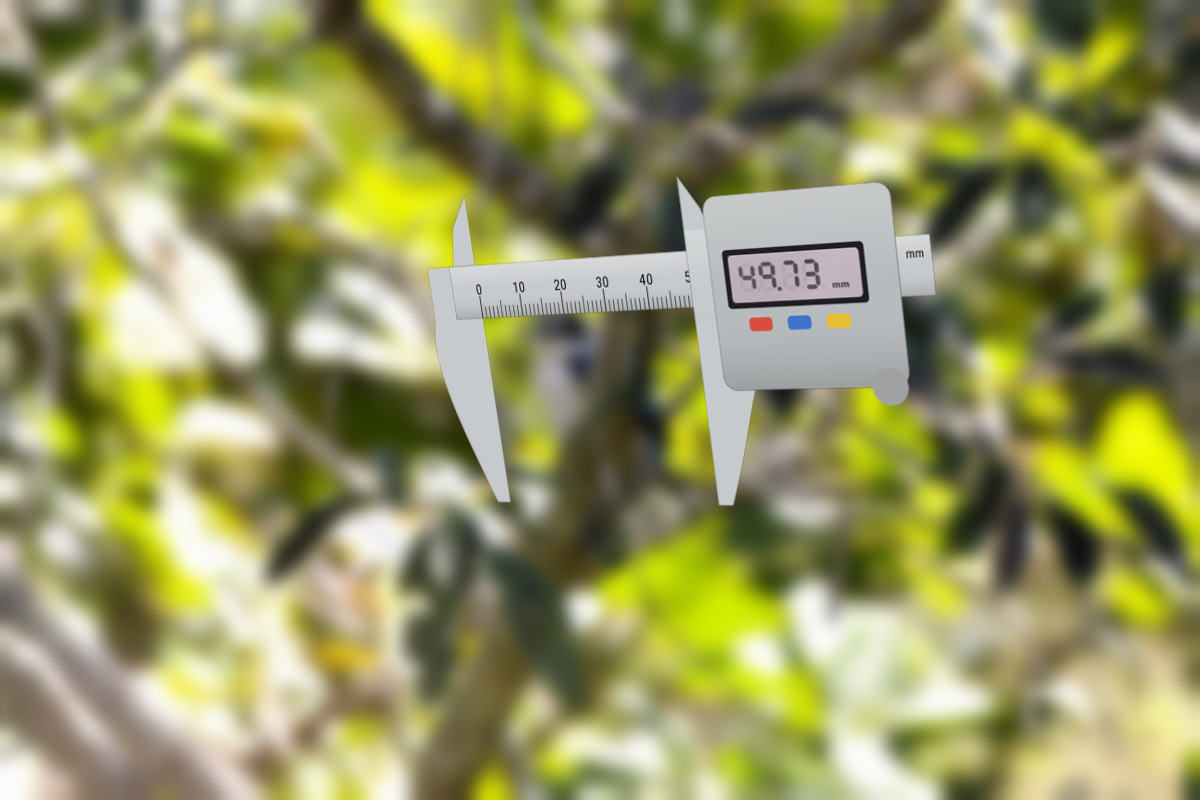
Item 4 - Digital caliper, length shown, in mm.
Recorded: 49.73 mm
